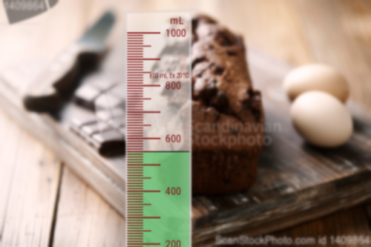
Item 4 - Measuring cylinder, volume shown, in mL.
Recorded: 550 mL
